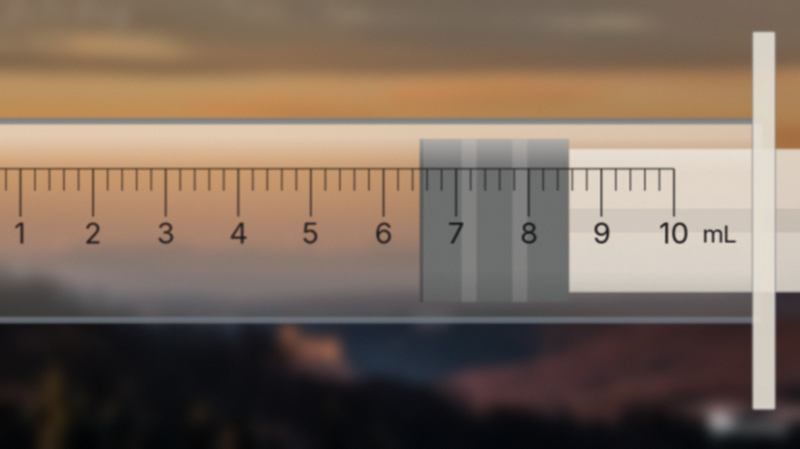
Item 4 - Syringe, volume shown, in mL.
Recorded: 6.5 mL
